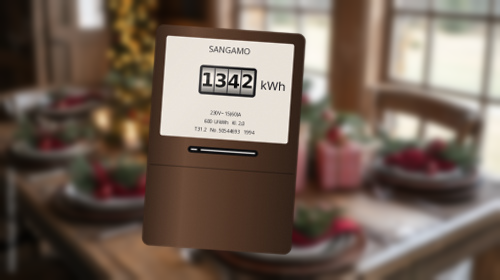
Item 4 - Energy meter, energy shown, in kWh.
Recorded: 1342 kWh
